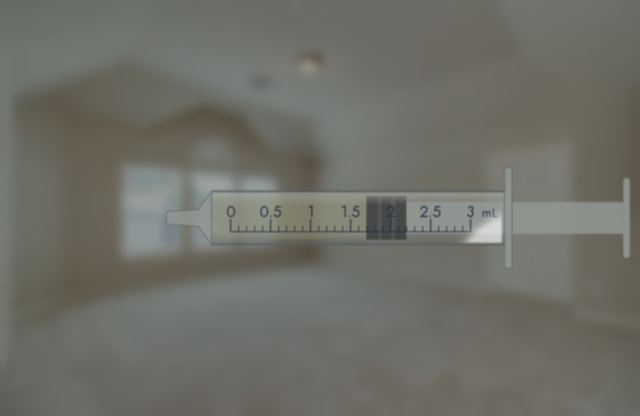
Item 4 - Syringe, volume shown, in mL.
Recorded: 1.7 mL
